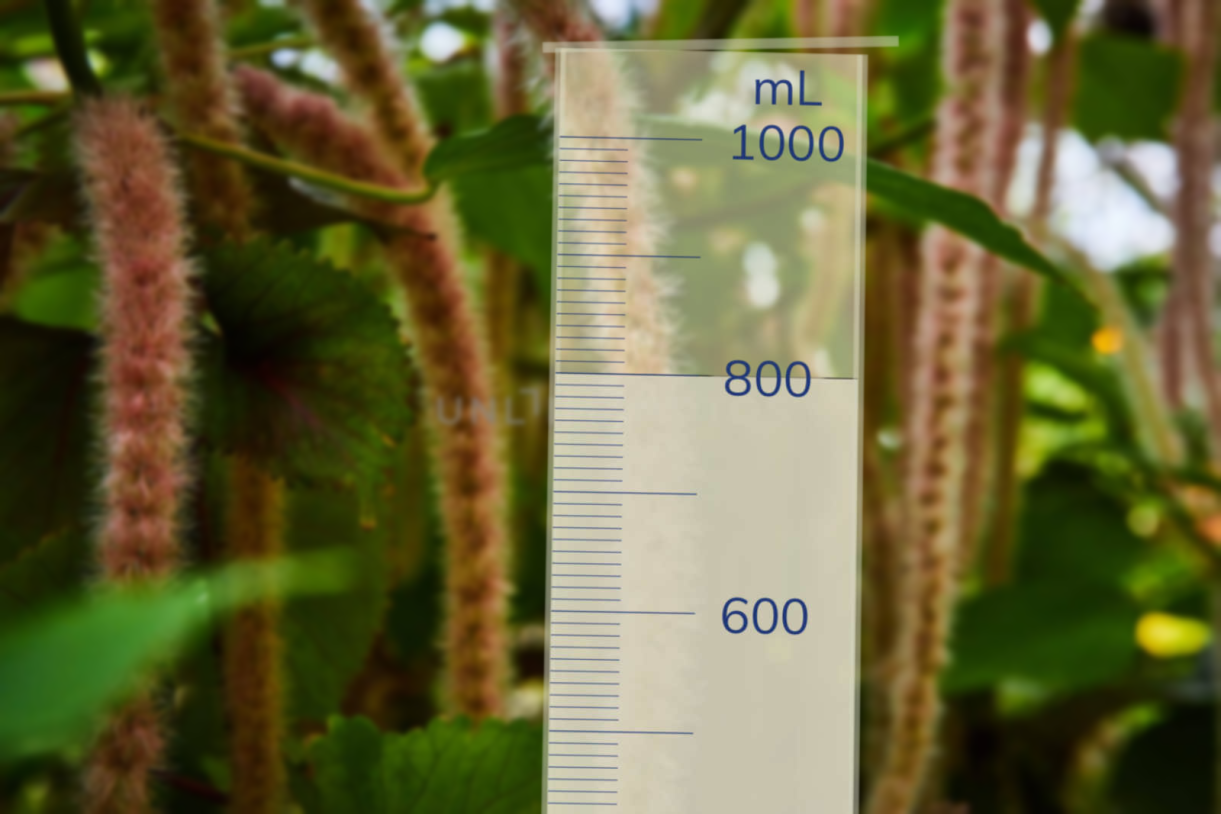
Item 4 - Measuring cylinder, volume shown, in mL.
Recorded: 800 mL
